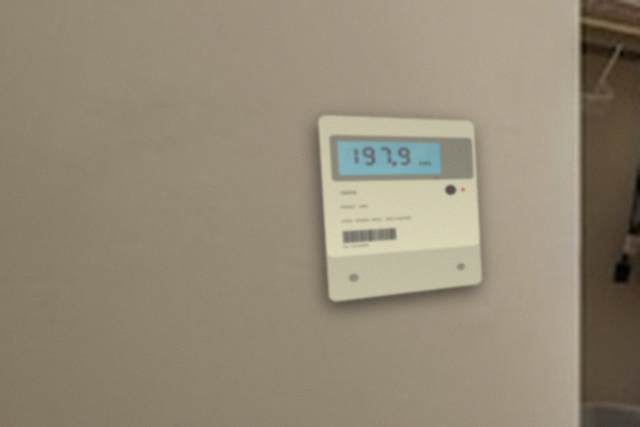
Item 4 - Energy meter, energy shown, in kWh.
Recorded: 197.9 kWh
